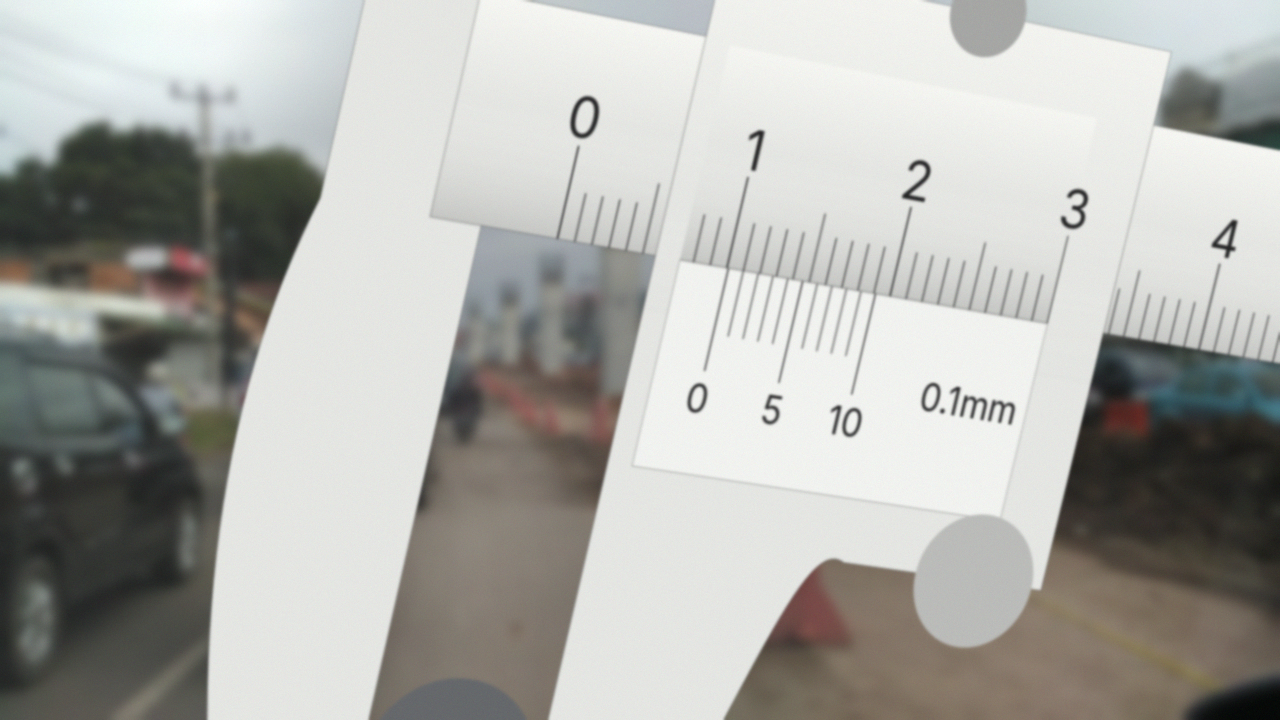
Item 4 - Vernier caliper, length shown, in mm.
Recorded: 10.1 mm
